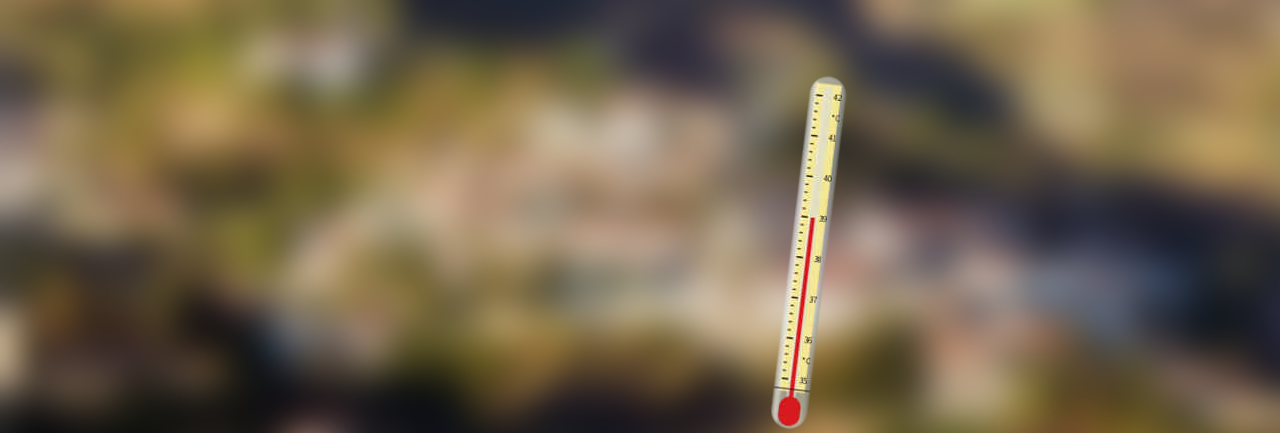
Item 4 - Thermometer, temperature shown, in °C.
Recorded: 39 °C
